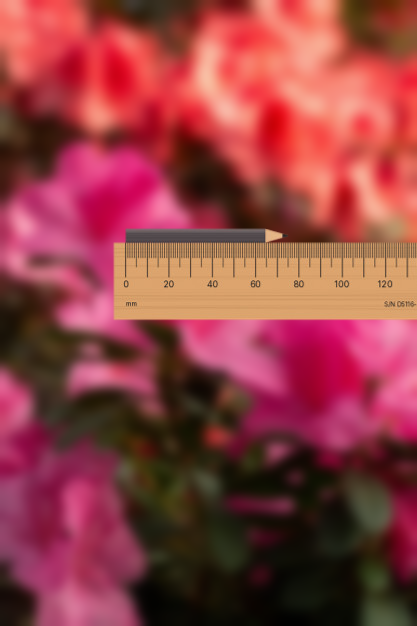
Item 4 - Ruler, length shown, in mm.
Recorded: 75 mm
